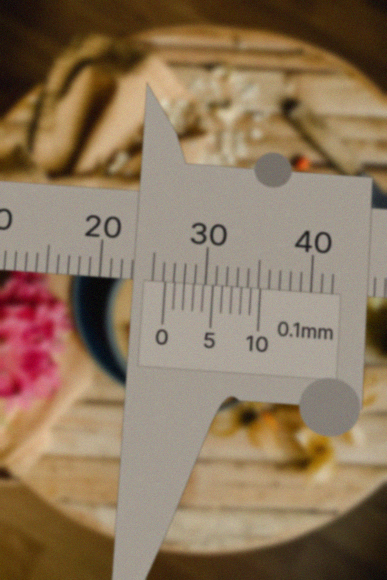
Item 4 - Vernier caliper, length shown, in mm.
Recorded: 26.2 mm
